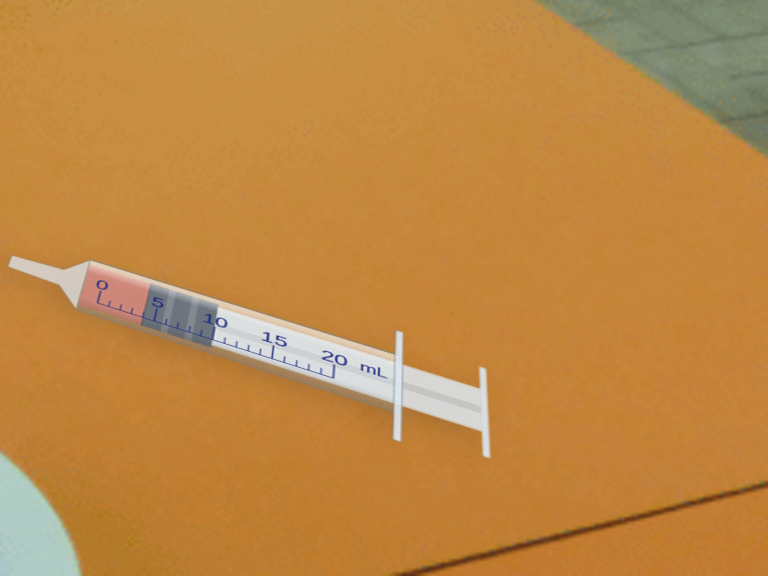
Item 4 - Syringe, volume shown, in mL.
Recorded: 4 mL
